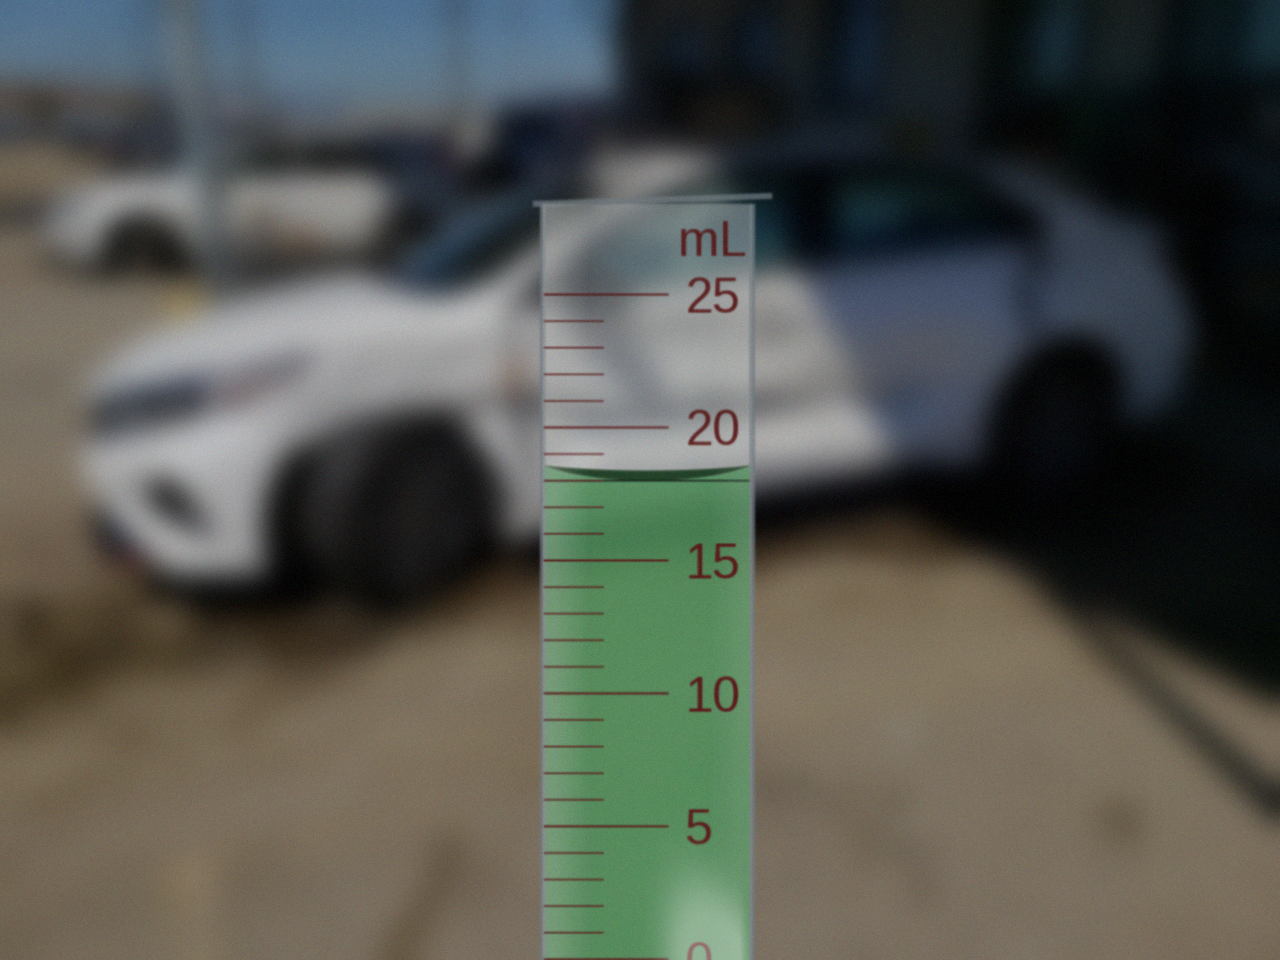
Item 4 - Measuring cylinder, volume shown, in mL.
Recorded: 18 mL
